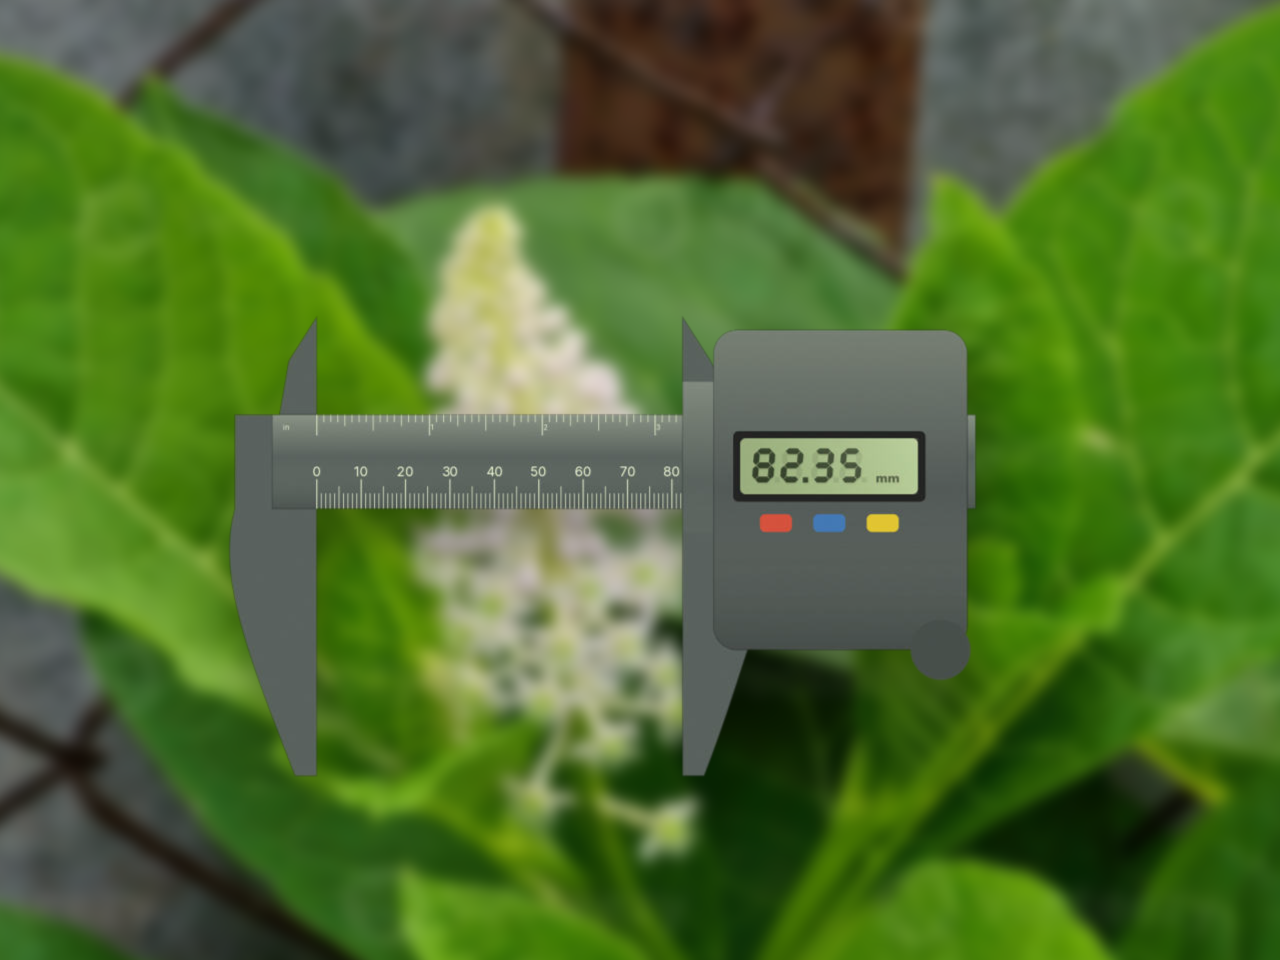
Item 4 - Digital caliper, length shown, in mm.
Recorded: 82.35 mm
